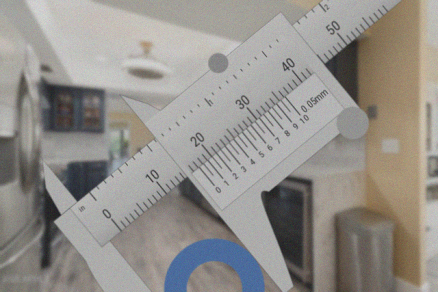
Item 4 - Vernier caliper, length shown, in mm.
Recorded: 17.2 mm
